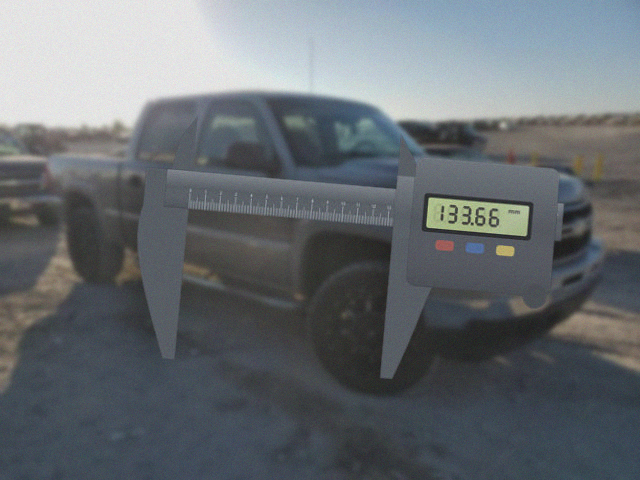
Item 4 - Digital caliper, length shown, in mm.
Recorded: 133.66 mm
